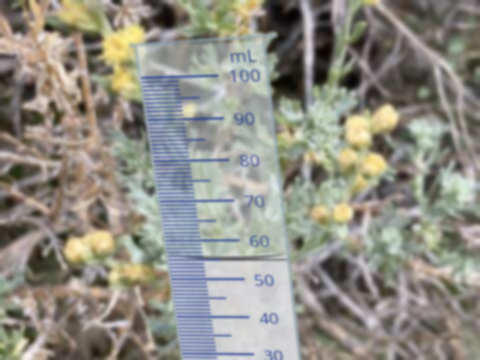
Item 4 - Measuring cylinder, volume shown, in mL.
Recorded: 55 mL
